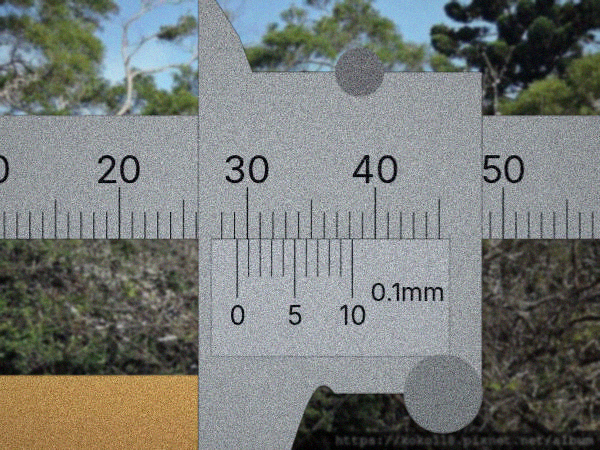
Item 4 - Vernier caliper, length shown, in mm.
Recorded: 29.2 mm
